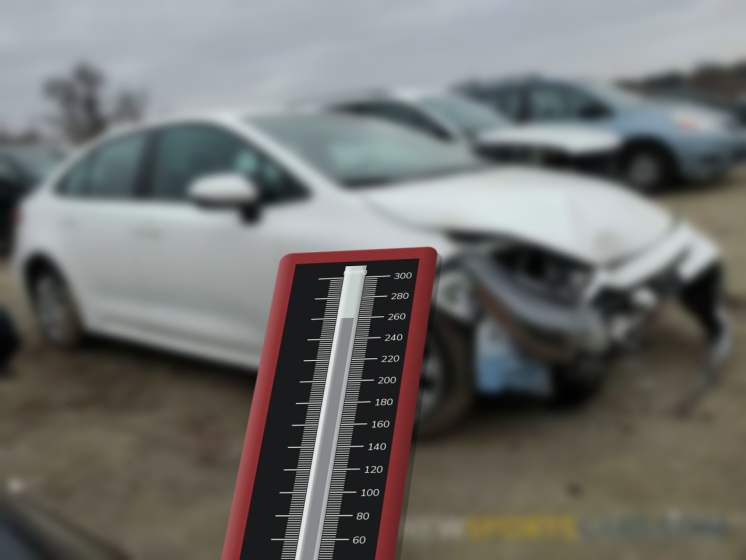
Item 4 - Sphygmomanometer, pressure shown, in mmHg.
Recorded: 260 mmHg
